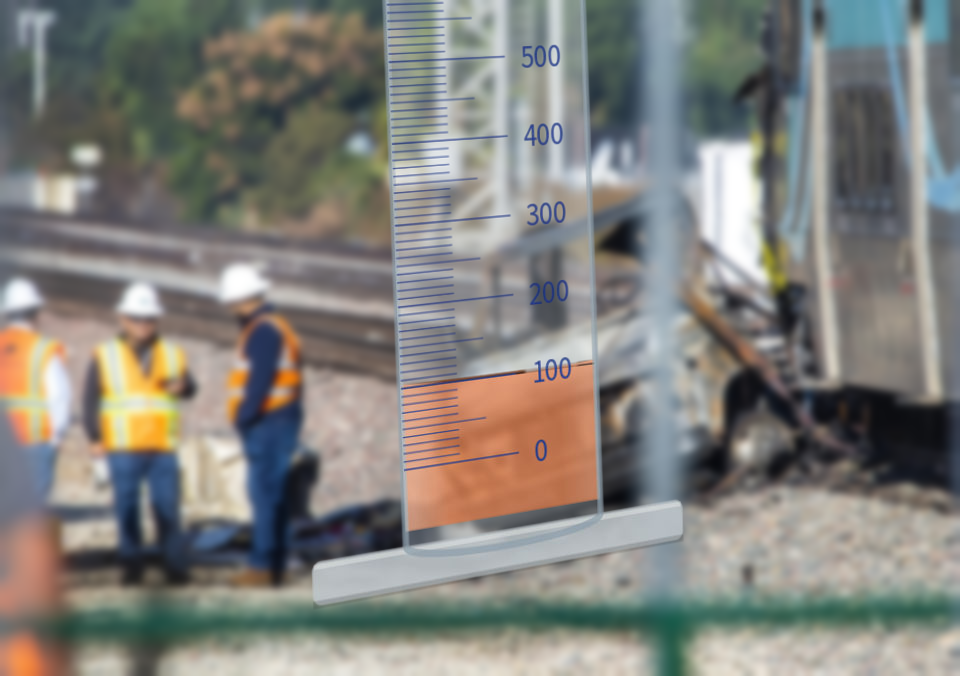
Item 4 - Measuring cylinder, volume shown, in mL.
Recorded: 100 mL
